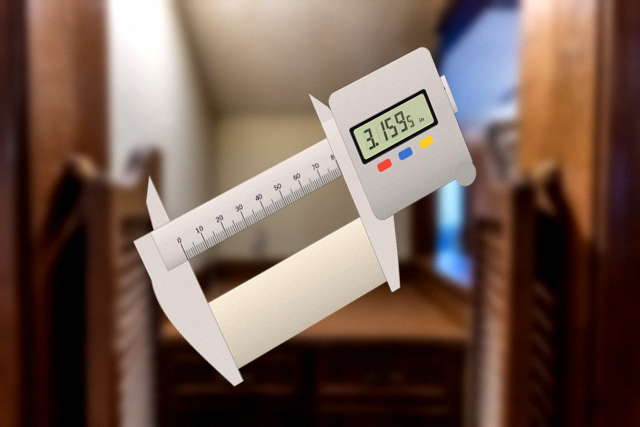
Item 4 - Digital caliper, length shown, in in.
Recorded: 3.1595 in
